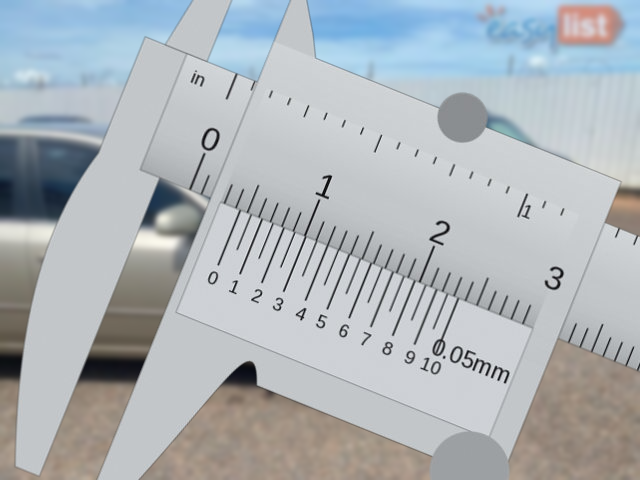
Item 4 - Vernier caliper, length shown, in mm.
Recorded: 4.4 mm
